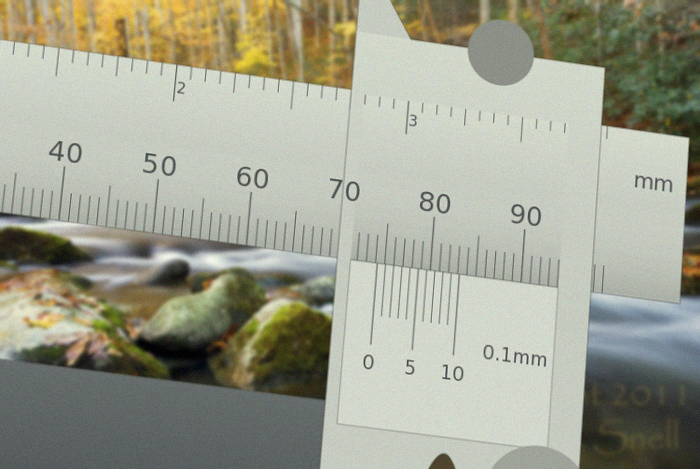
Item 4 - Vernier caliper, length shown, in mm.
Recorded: 74.2 mm
